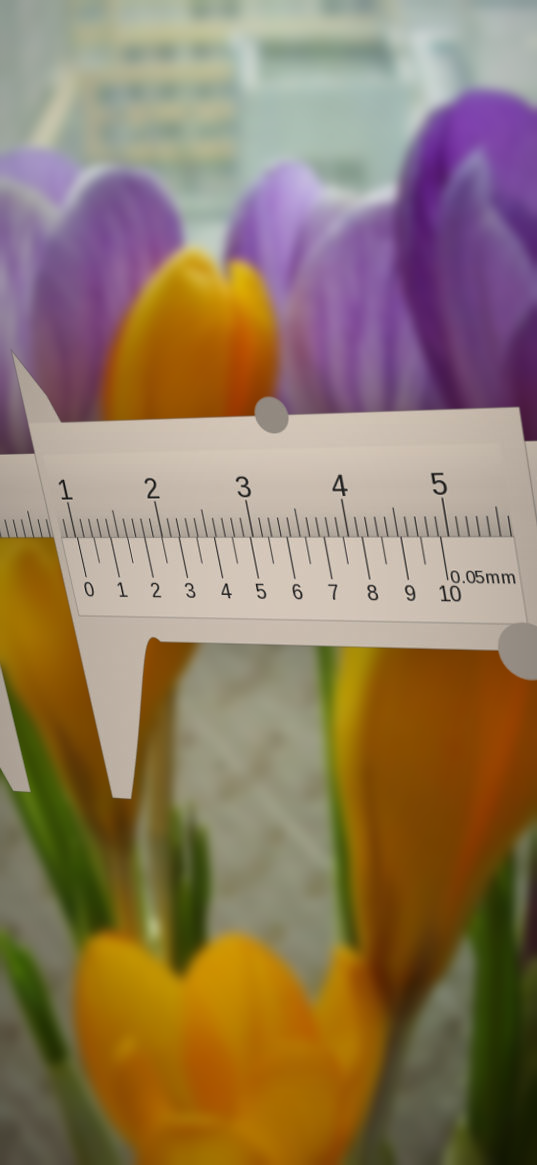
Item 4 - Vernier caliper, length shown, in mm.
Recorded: 10.2 mm
